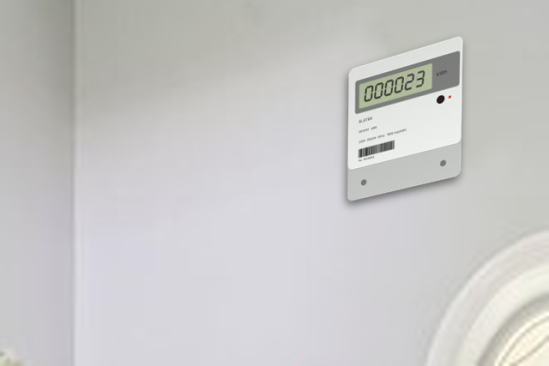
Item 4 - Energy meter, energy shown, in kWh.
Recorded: 23 kWh
